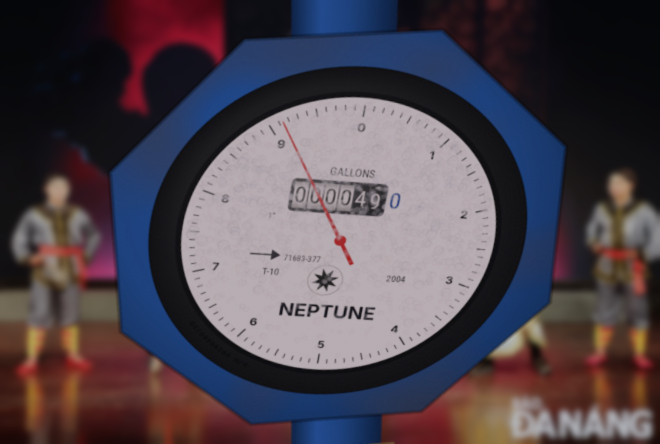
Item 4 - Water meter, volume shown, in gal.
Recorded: 489.1 gal
